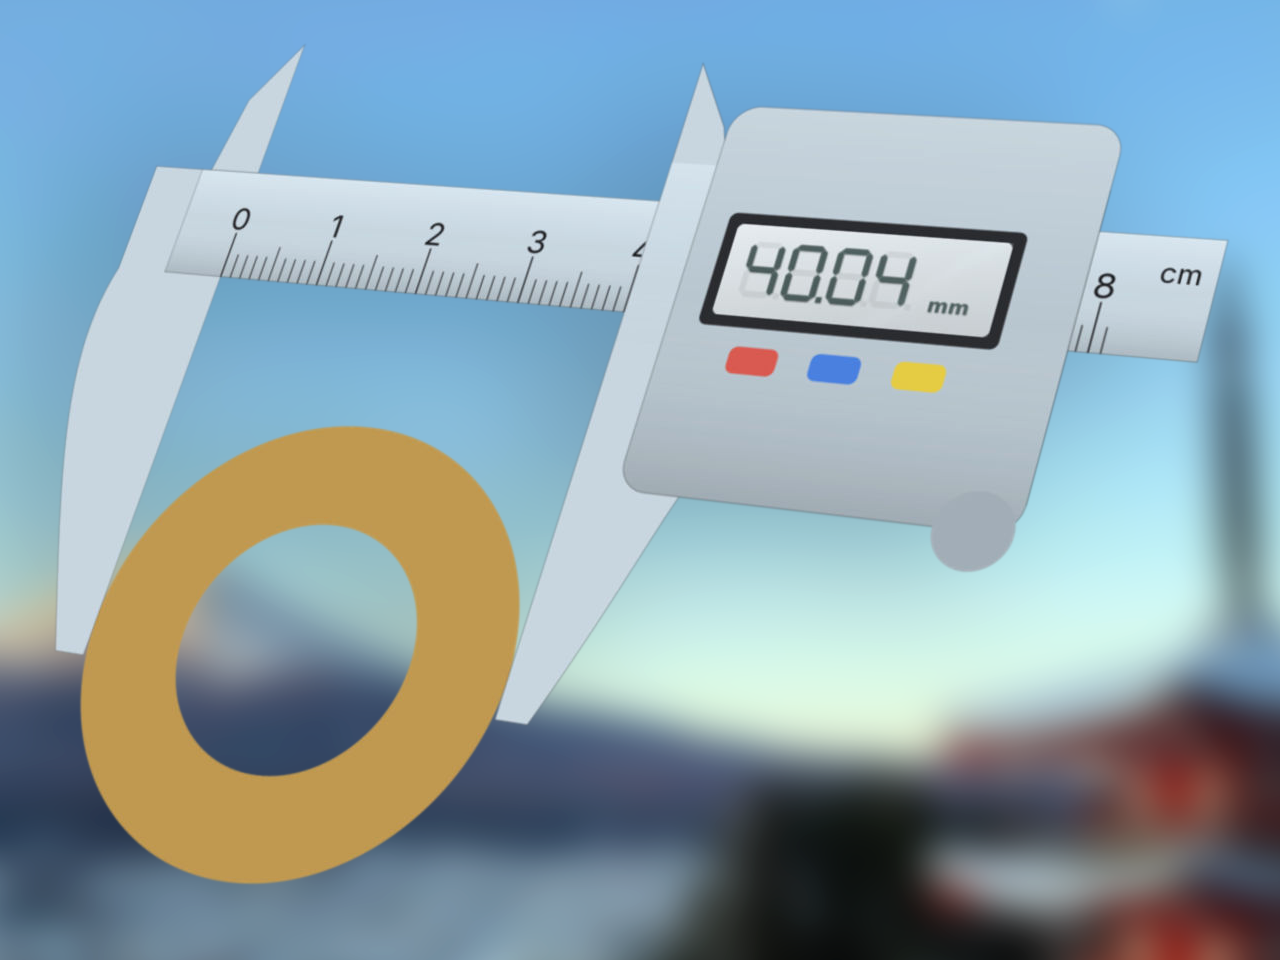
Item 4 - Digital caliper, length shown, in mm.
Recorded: 40.04 mm
